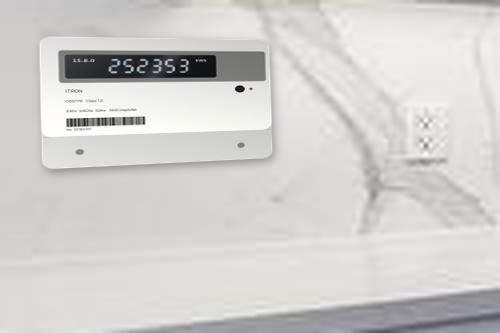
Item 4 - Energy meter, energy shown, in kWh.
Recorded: 252353 kWh
